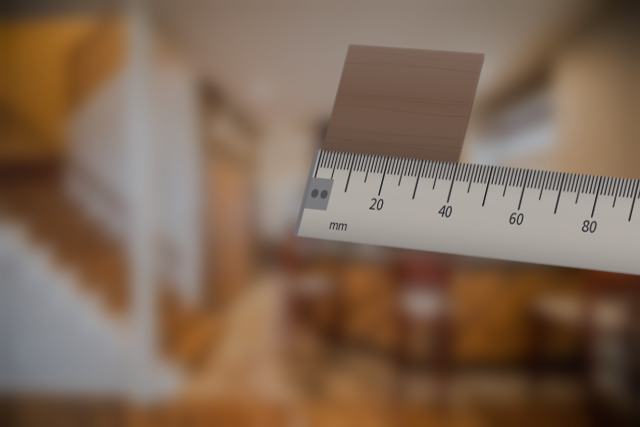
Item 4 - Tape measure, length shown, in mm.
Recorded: 40 mm
